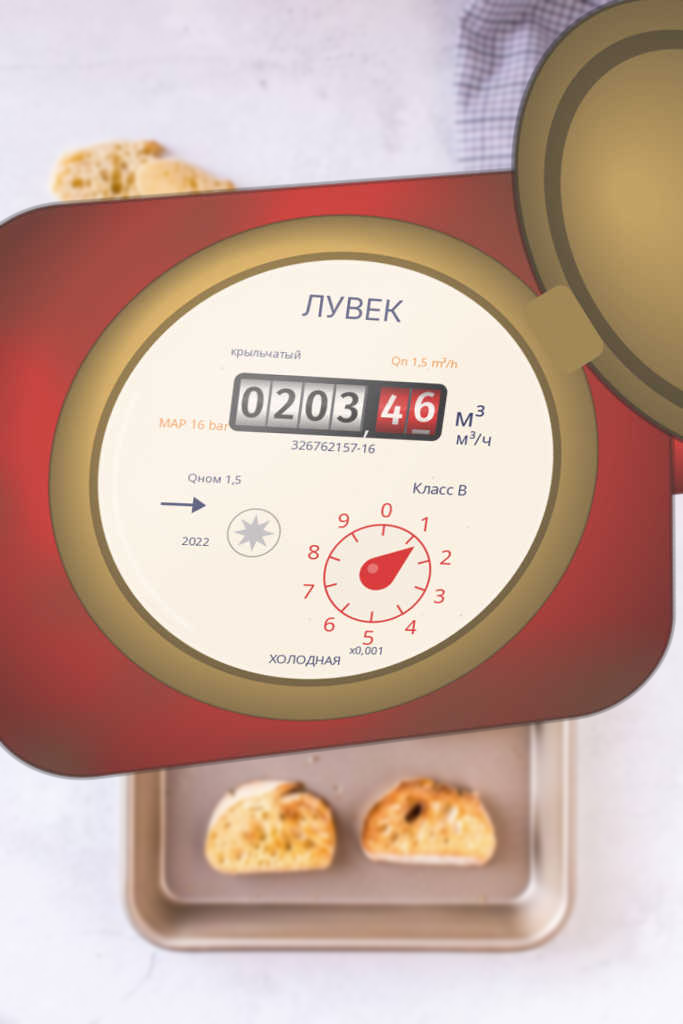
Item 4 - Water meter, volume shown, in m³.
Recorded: 203.461 m³
